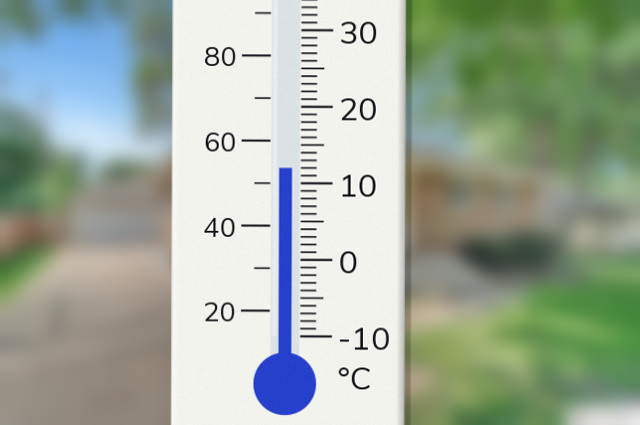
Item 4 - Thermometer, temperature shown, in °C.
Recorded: 12 °C
